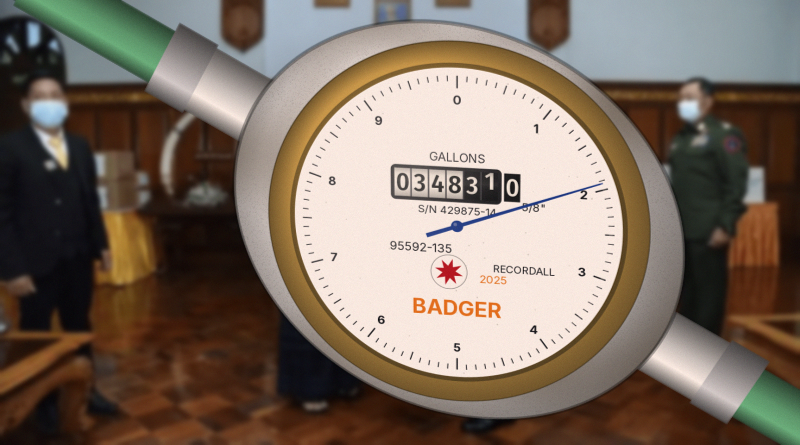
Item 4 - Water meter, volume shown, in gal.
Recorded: 348311.9 gal
